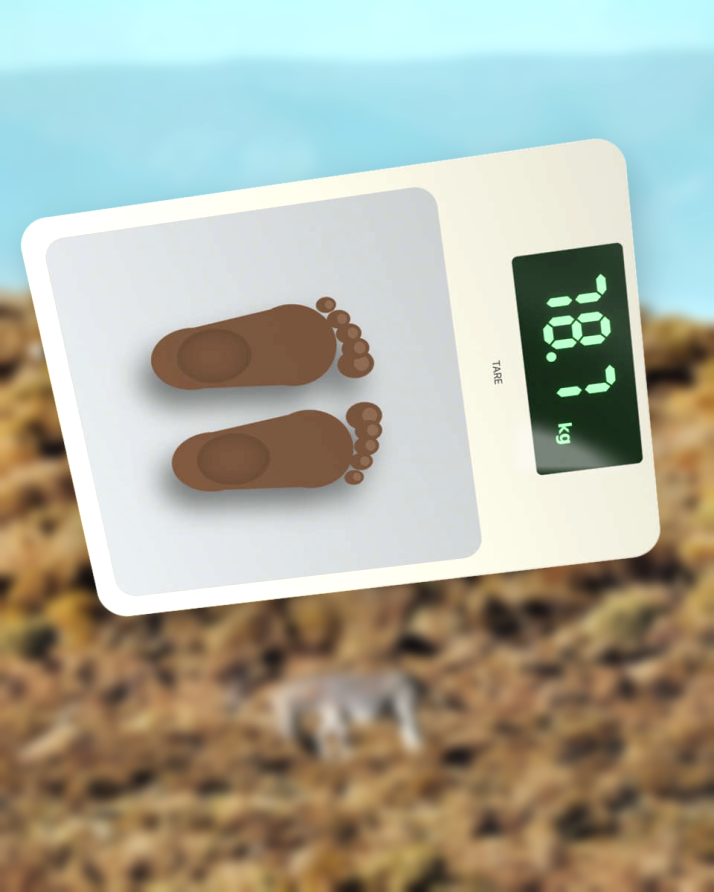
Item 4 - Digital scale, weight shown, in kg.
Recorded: 78.7 kg
